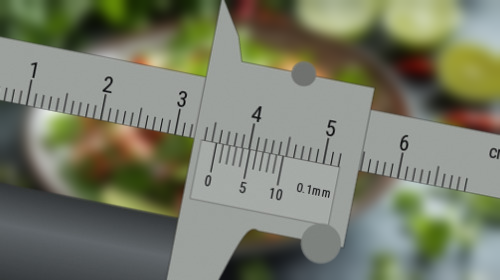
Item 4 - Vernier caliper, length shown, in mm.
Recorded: 35.6 mm
